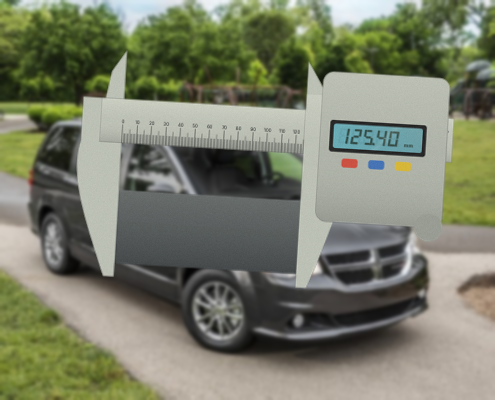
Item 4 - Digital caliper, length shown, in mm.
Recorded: 125.40 mm
